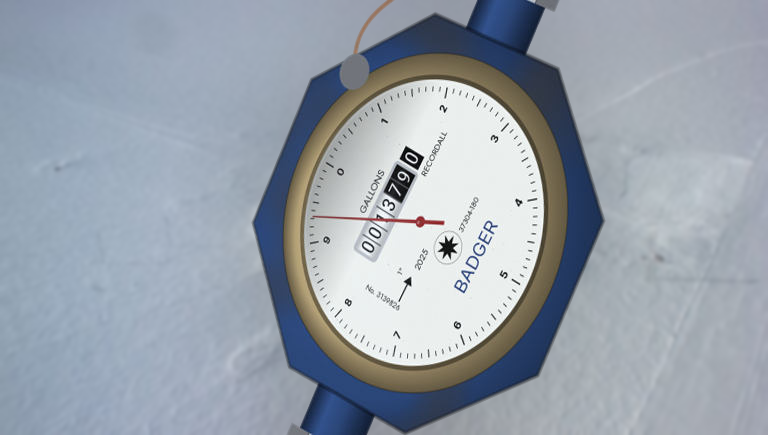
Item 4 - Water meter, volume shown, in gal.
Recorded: 13789.3 gal
